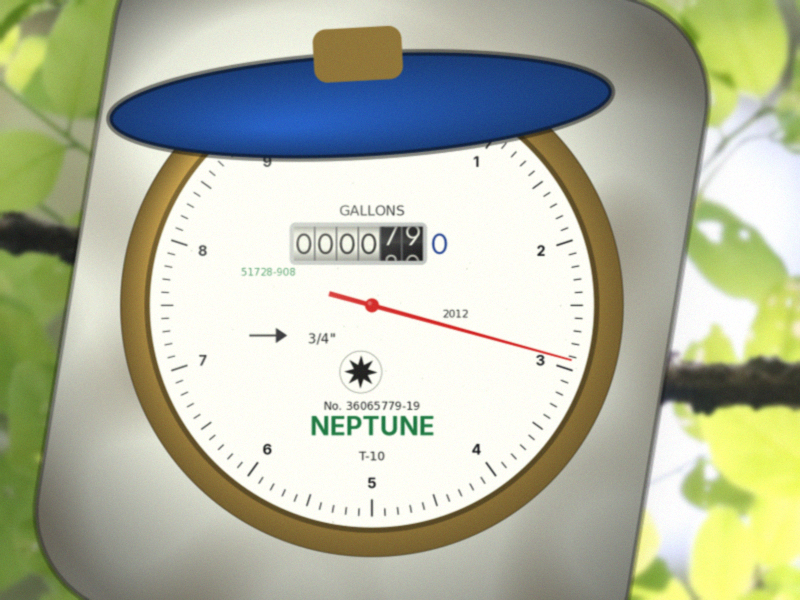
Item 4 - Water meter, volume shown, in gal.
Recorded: 792.9 gal
